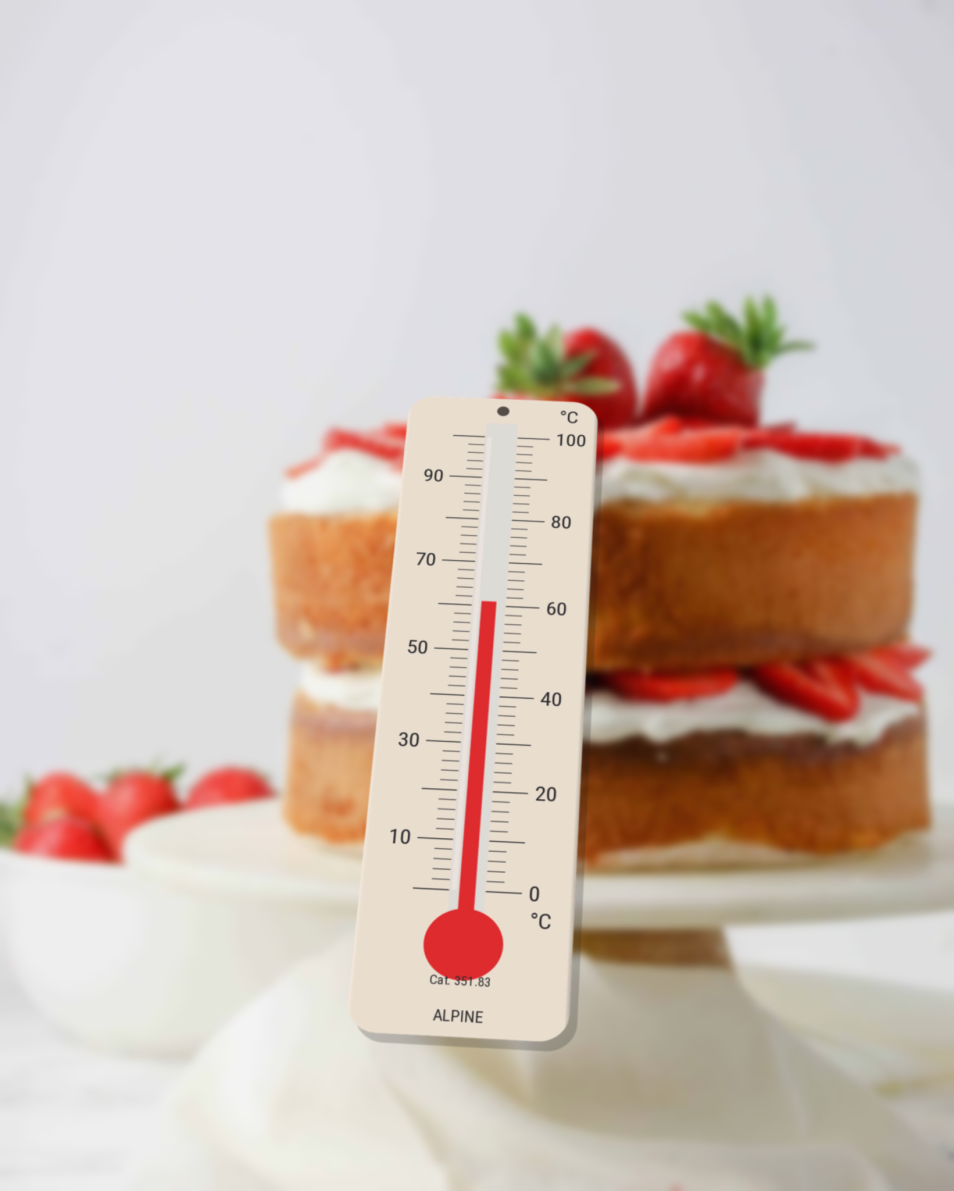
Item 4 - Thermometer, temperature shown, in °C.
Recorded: 61 °C
